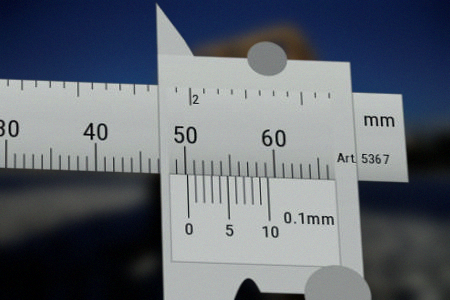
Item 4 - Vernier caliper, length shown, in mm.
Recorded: 50.2 mm
